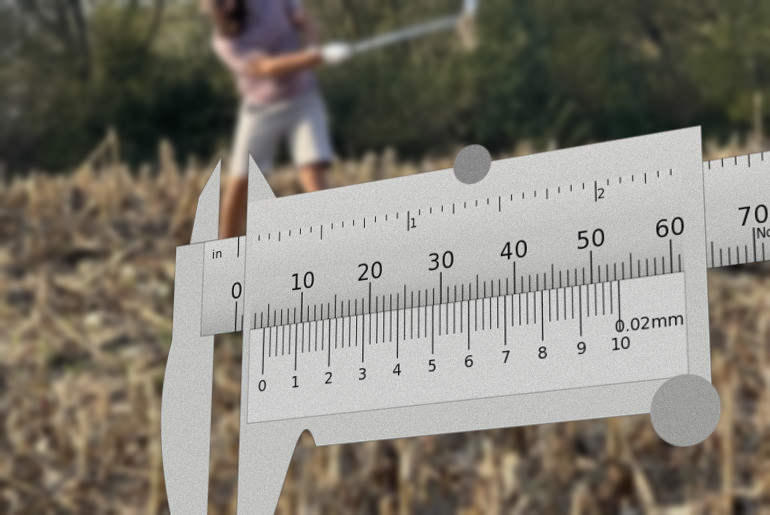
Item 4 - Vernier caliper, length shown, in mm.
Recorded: 4.4 mm
